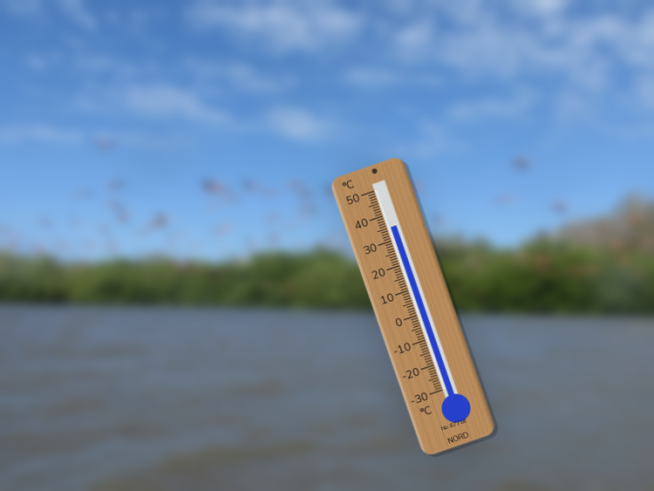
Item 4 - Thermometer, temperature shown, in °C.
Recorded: 35 °C
